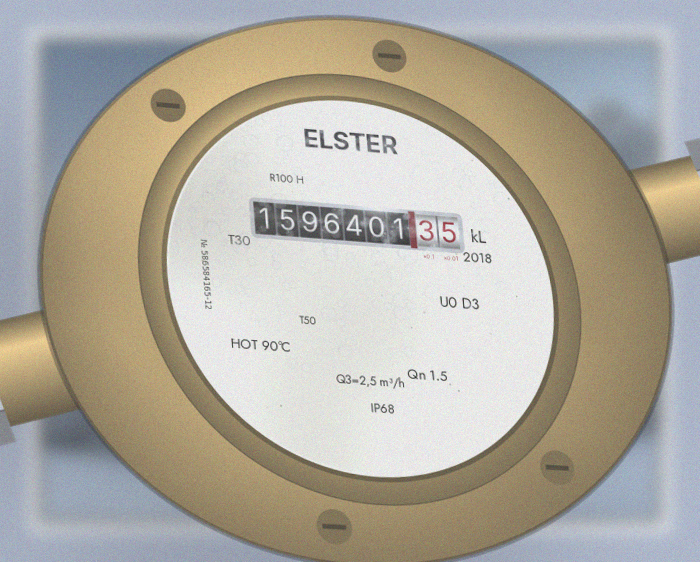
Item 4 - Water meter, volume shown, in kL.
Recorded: 1596401.35 kL
